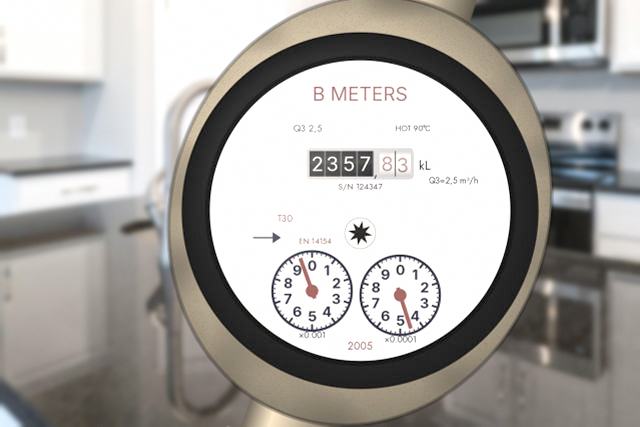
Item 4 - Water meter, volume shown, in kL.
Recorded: 2357.8294 kL
